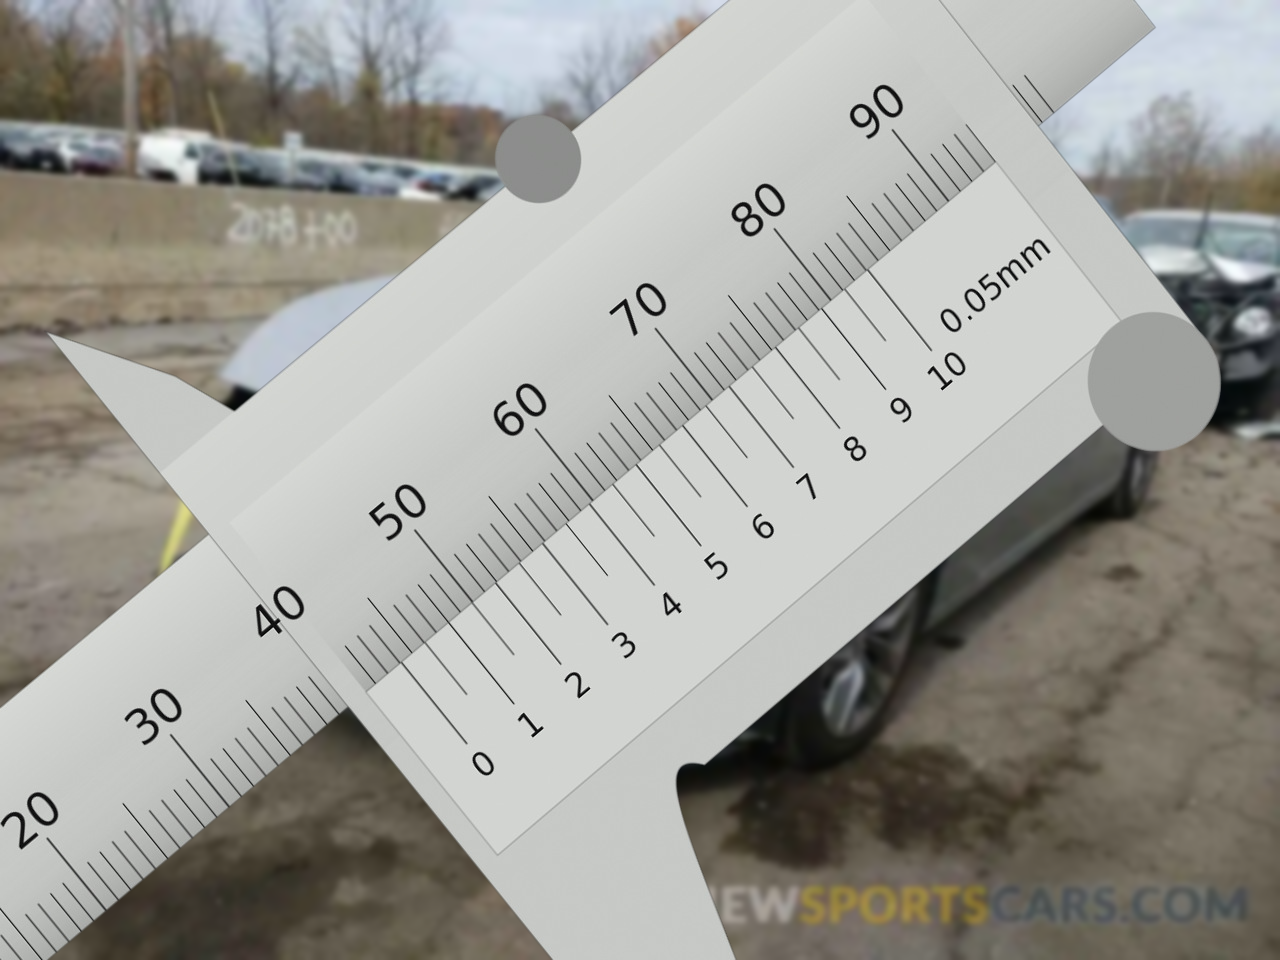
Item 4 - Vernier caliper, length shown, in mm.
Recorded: 44.1 mm
